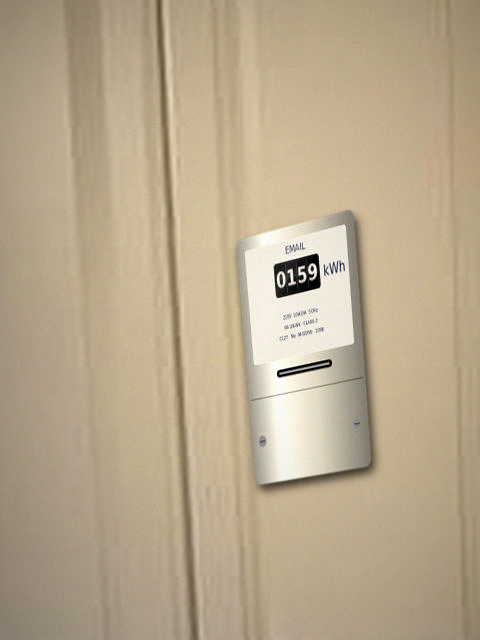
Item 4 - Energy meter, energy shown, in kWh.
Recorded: 159 kWh
